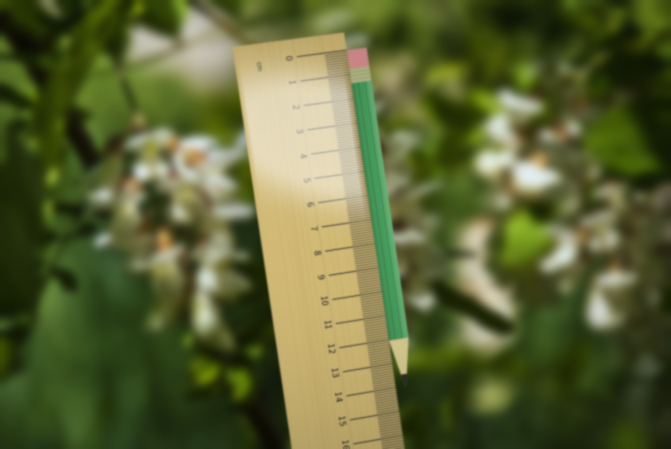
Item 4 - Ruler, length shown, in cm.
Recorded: 14 cm
